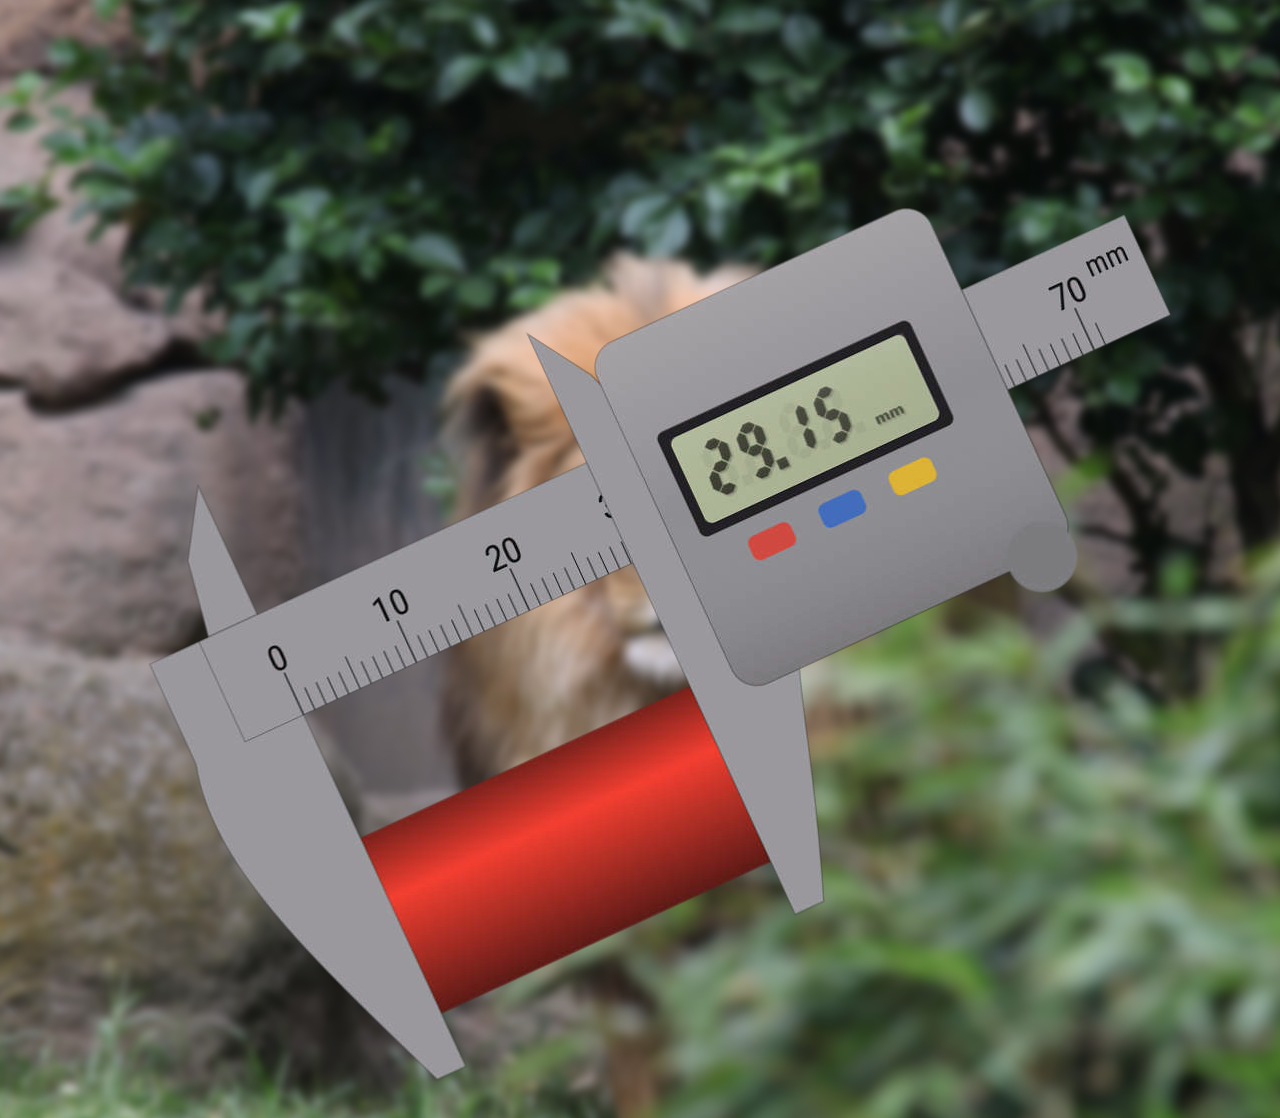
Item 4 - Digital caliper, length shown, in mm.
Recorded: 29.15 mm
